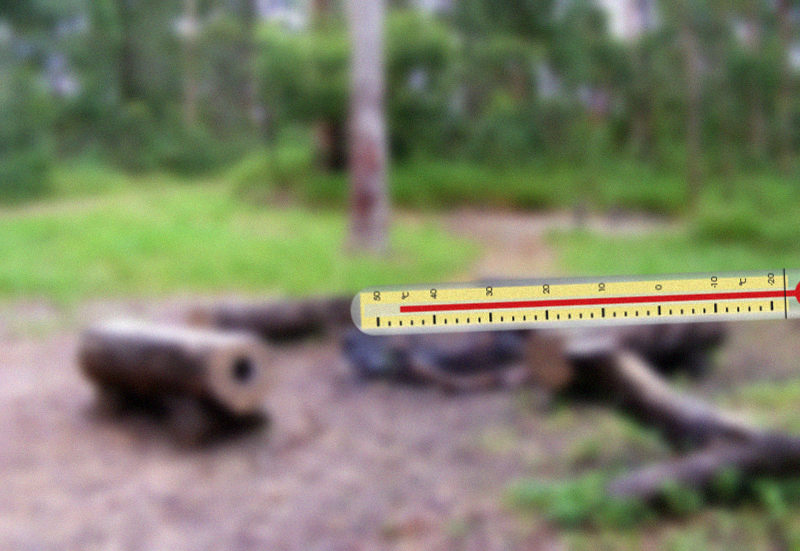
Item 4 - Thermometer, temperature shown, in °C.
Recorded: 46 °C
